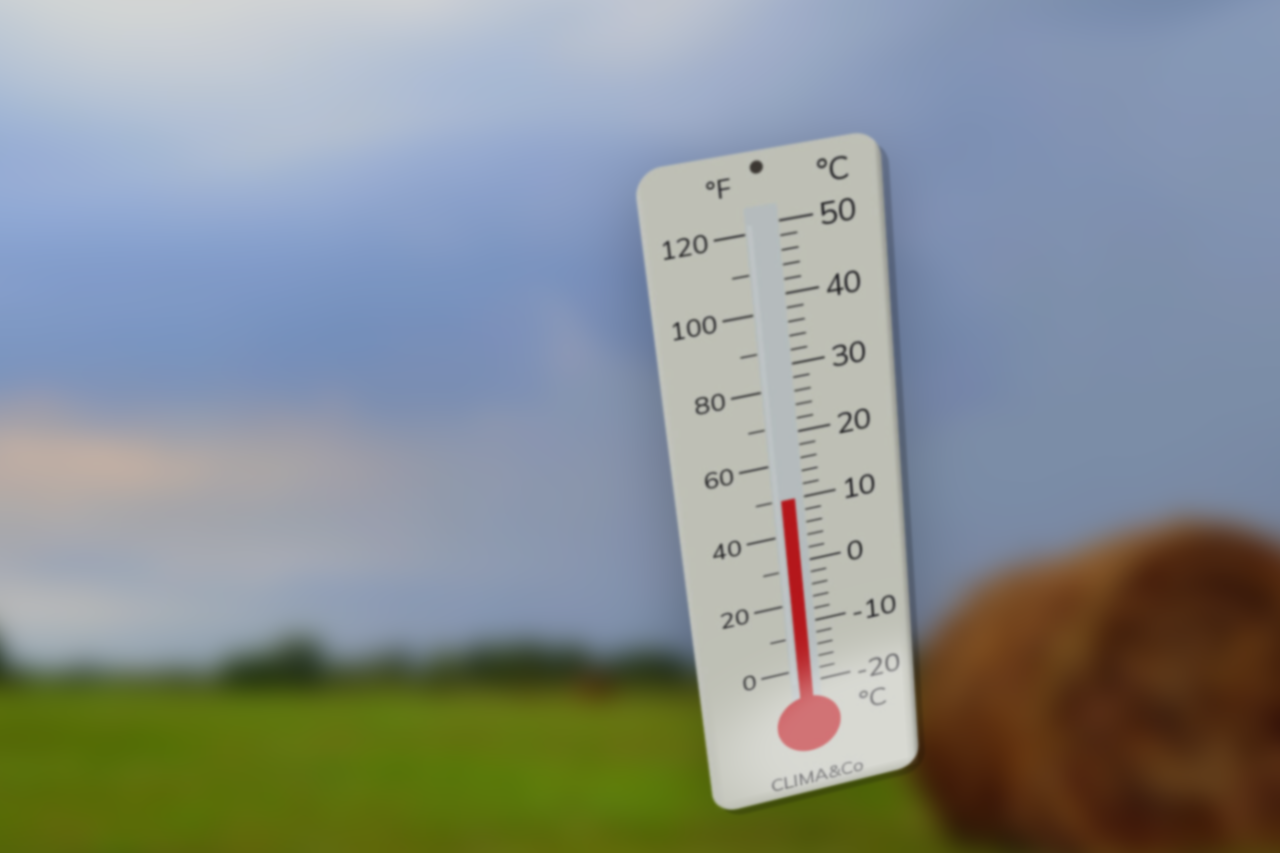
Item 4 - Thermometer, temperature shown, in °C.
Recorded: 10 °C
